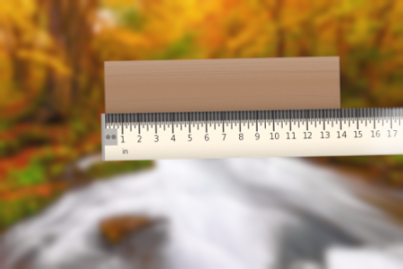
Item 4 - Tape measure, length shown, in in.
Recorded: 14 in
